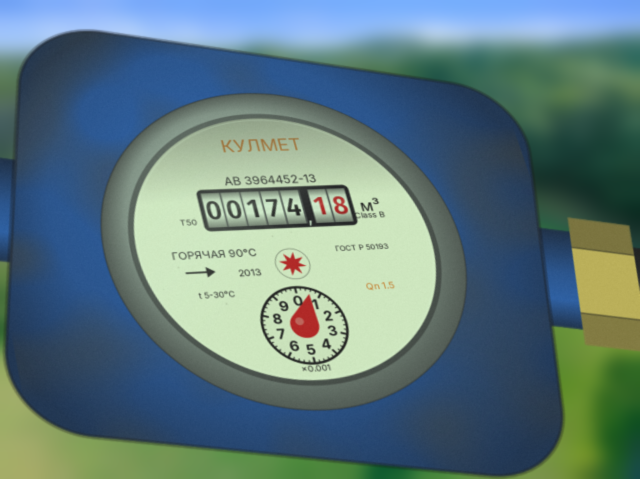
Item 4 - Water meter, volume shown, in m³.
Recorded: 174.180 m³
